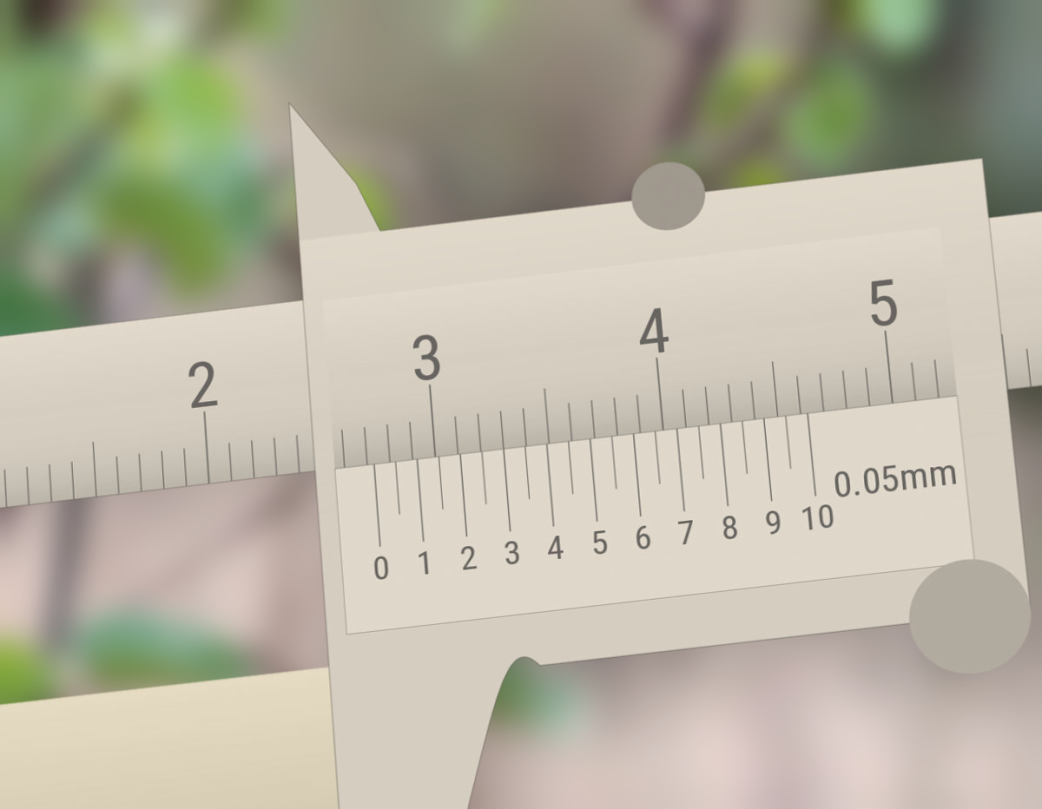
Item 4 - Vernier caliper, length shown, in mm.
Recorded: 27.30 mm
